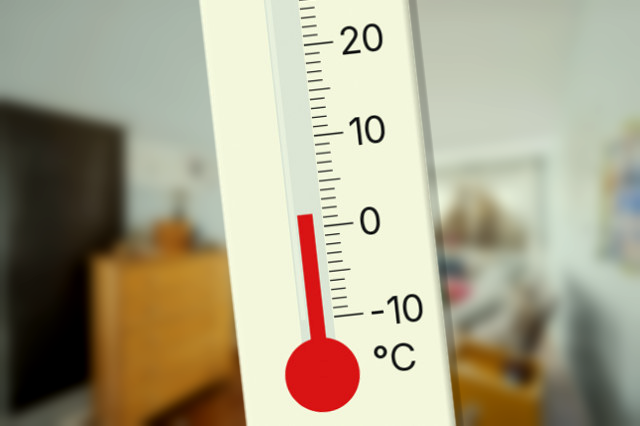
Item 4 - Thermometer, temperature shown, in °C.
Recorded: 1.5 °C
